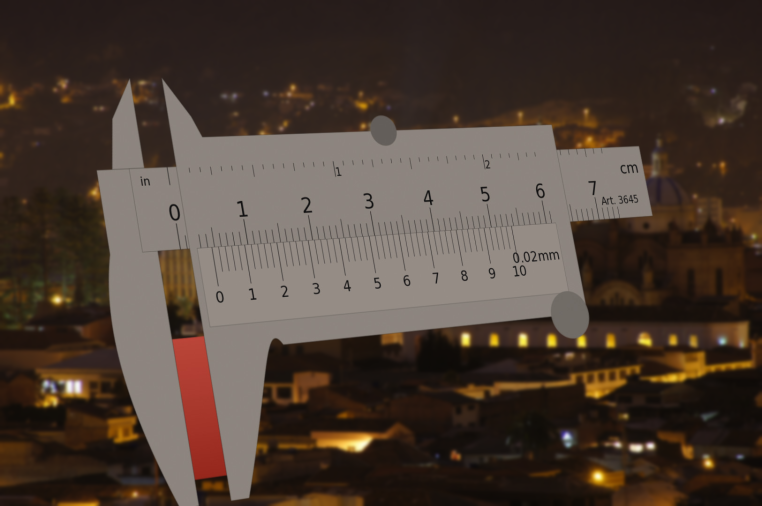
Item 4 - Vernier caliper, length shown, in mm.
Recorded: 4.6 mm
